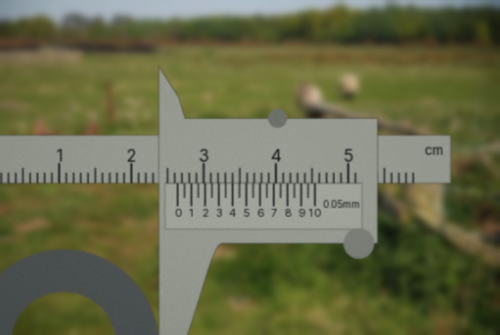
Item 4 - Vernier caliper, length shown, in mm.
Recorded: 26.4 mm
